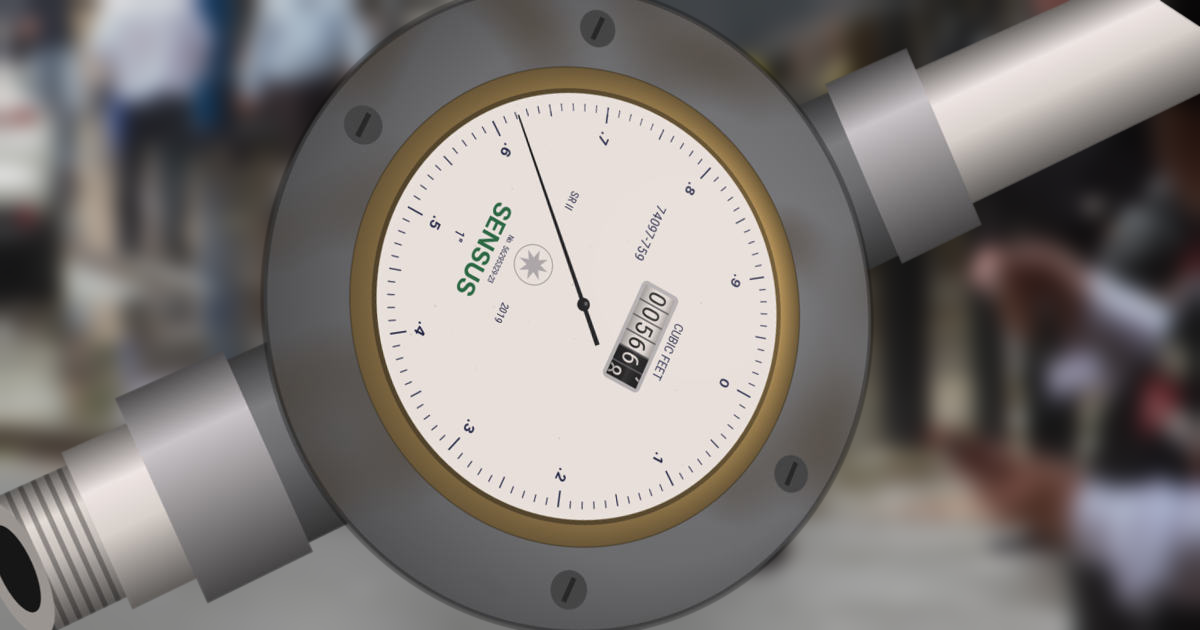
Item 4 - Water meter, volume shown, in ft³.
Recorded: 5667.62 ft³
